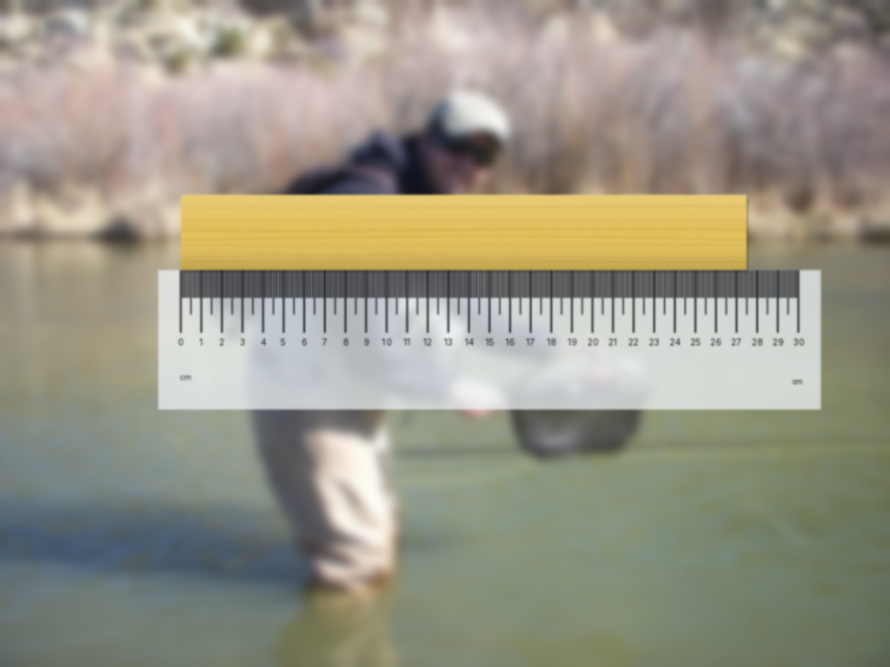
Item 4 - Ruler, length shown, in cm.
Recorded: 27.5 cm
